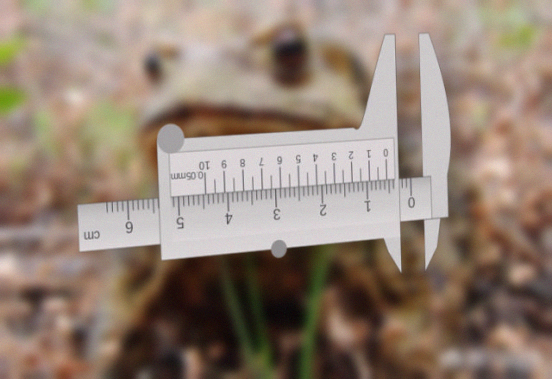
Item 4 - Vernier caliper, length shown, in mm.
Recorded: 5.5 mm
